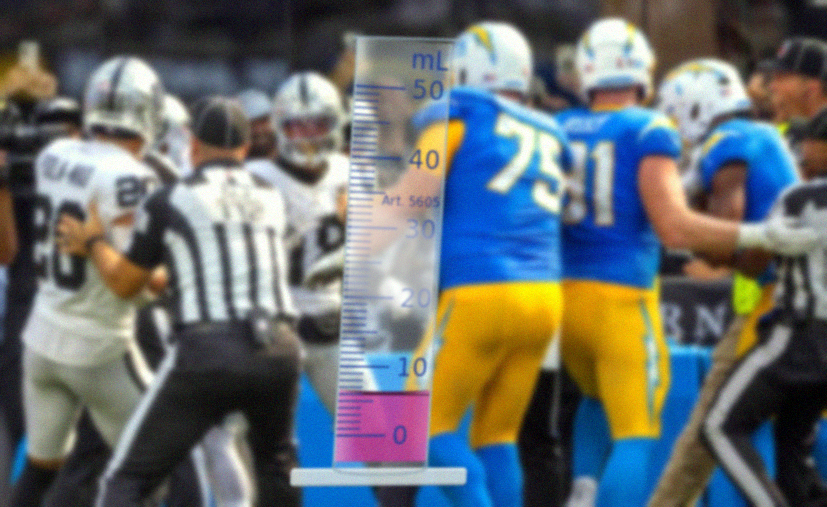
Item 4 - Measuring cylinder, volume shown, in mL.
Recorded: 6 mL
